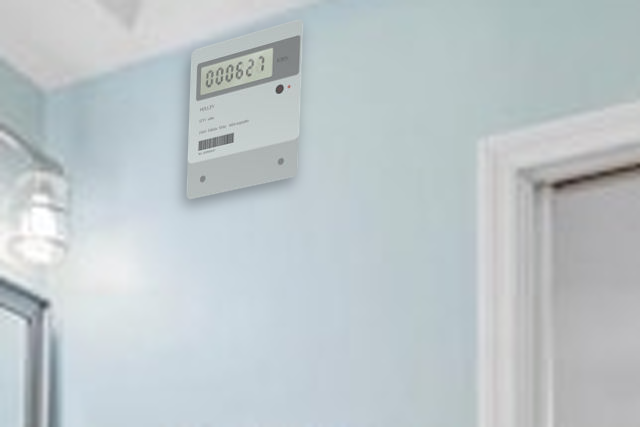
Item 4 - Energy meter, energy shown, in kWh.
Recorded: 627 kWh
